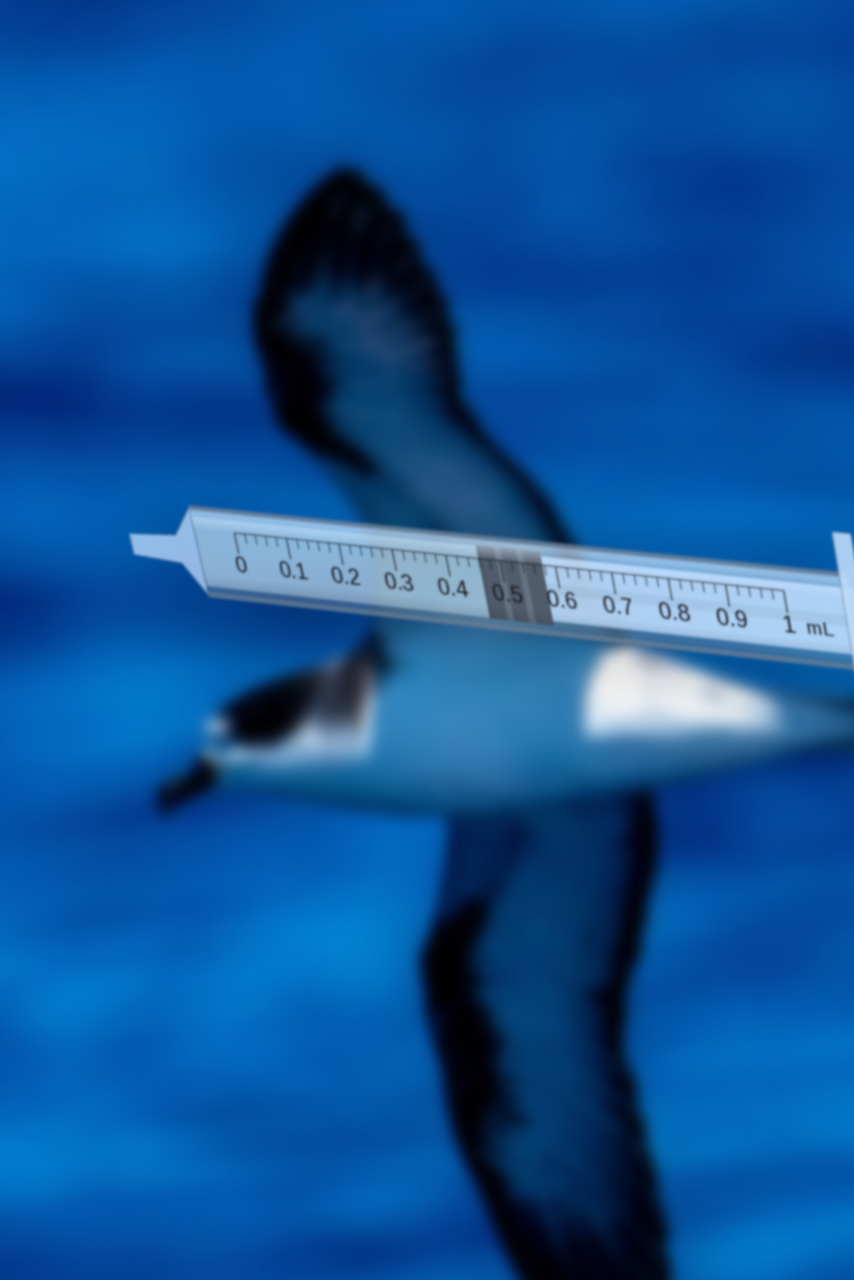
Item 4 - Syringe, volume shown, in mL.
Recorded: 0.46 mL
